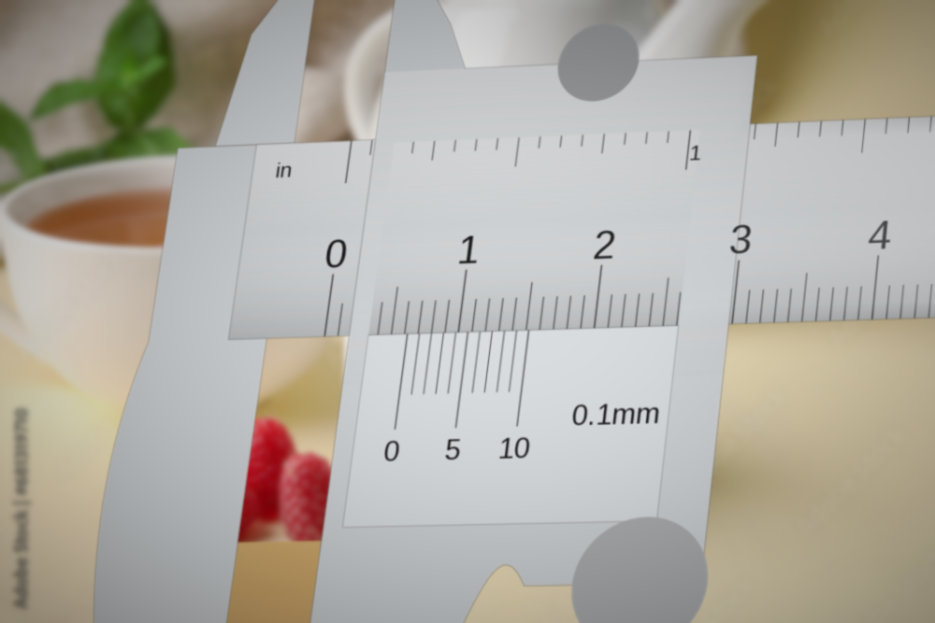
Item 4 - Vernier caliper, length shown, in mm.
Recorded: 6.2 mm
